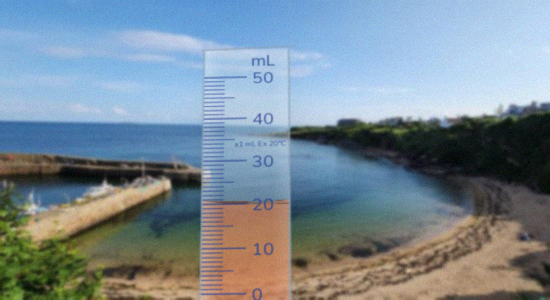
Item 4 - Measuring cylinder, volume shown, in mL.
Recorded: 20 mL
